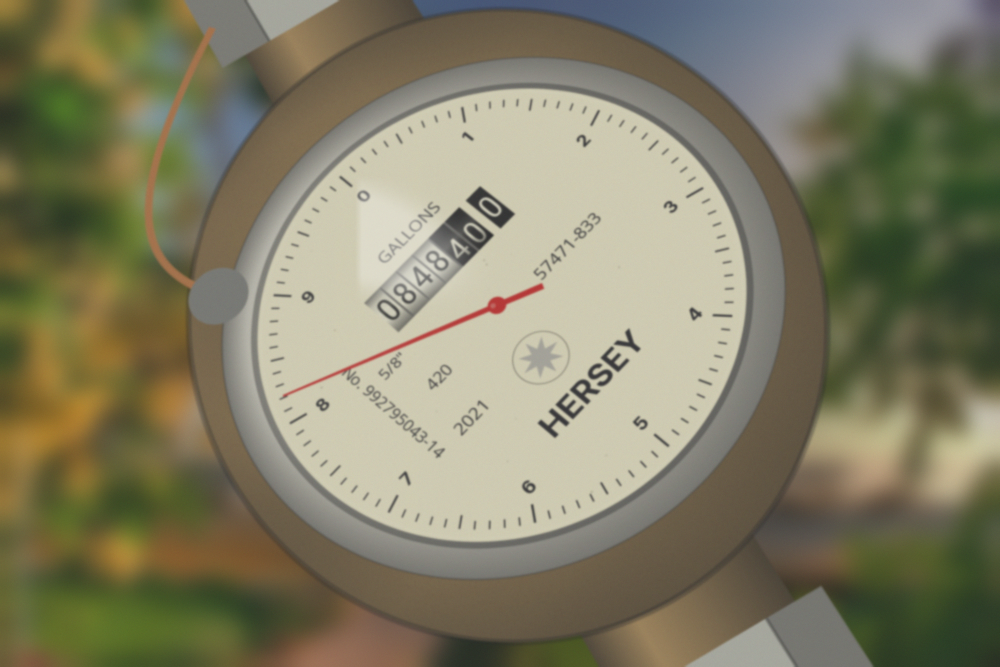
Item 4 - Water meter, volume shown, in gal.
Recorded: 848398.2 gal
